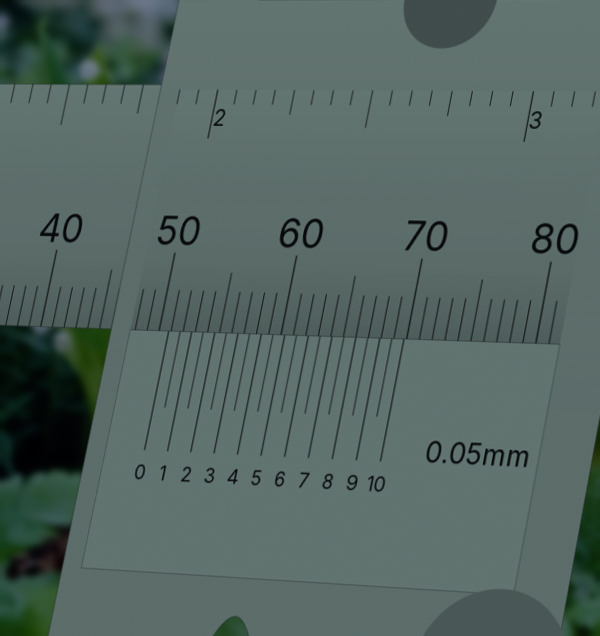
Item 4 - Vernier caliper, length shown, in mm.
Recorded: 50.8 mm
